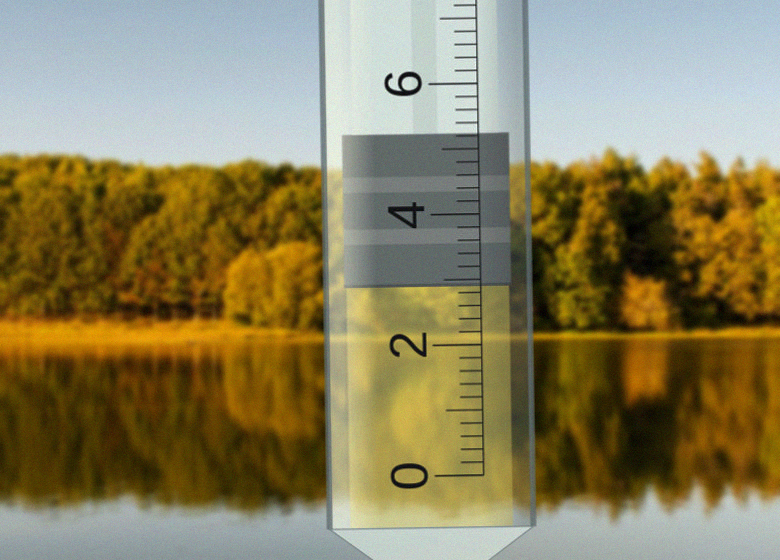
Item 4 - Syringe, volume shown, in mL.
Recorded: 2.9 mL
